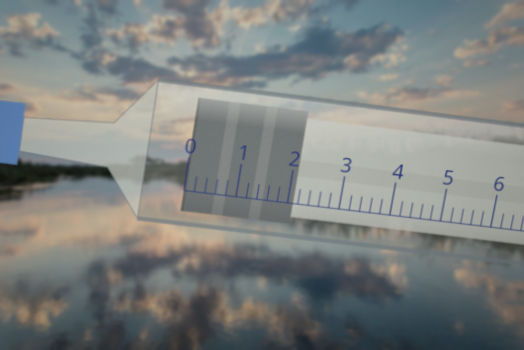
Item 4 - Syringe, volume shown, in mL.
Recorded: 0 mL
